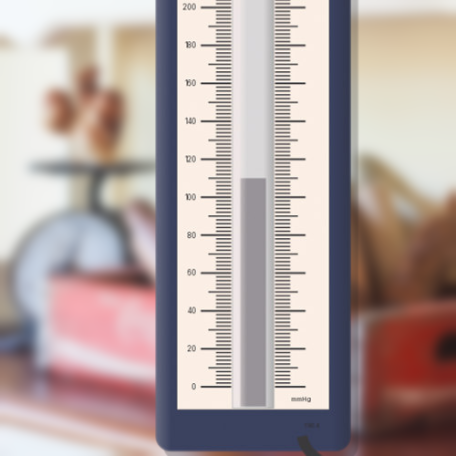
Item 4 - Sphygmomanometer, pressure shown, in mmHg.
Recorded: 110 mmHg
